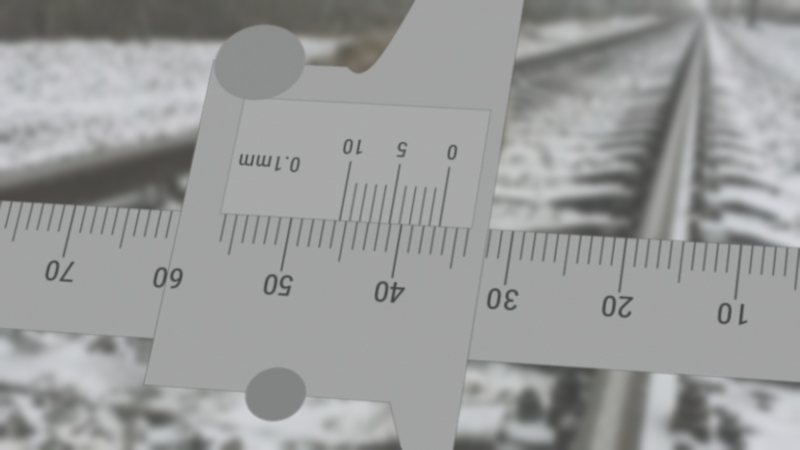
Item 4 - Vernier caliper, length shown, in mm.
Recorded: 36.6 mm
